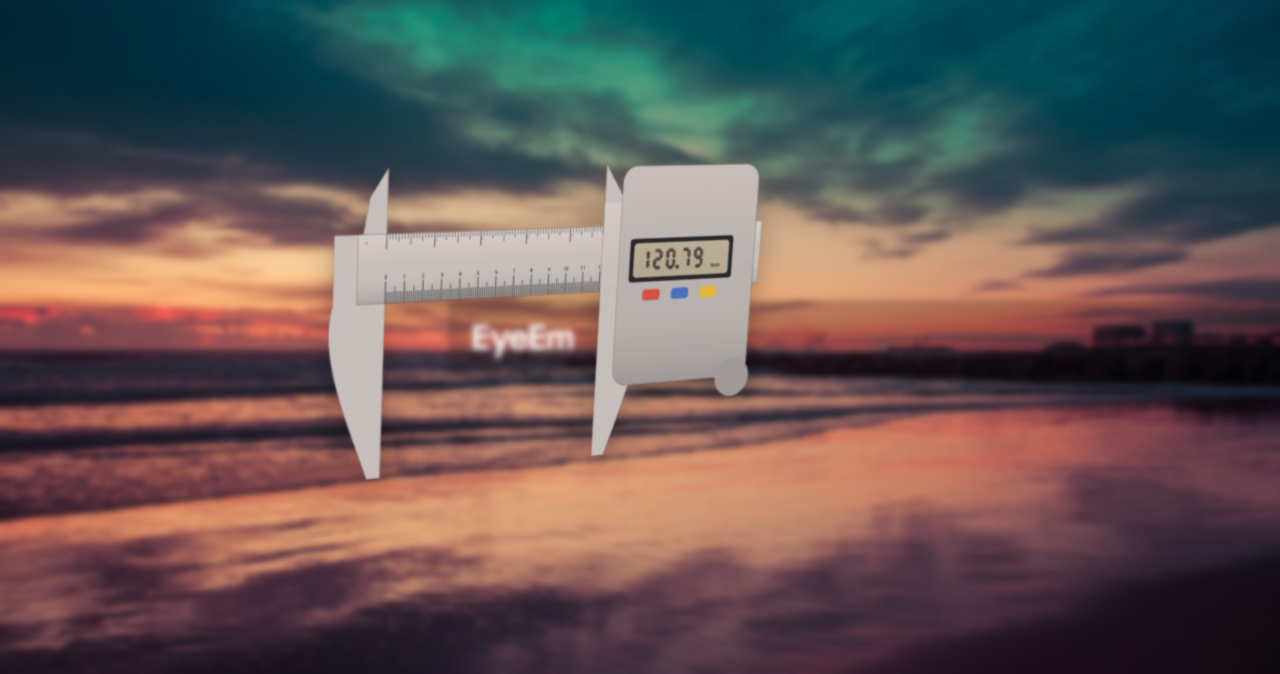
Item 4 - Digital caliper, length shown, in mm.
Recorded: 120.79 mm
